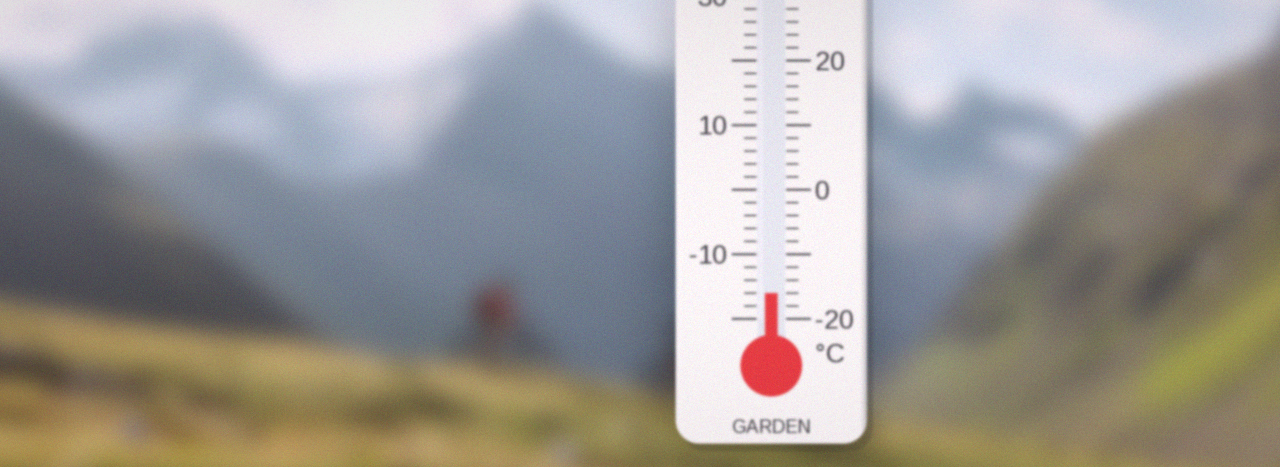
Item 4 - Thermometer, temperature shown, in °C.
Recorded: -16 °C
